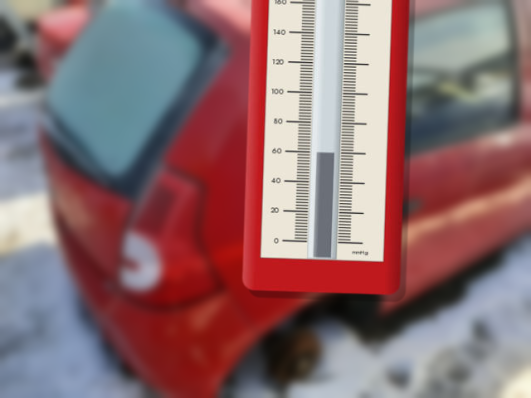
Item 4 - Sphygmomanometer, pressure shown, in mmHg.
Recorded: 60 mmHg
